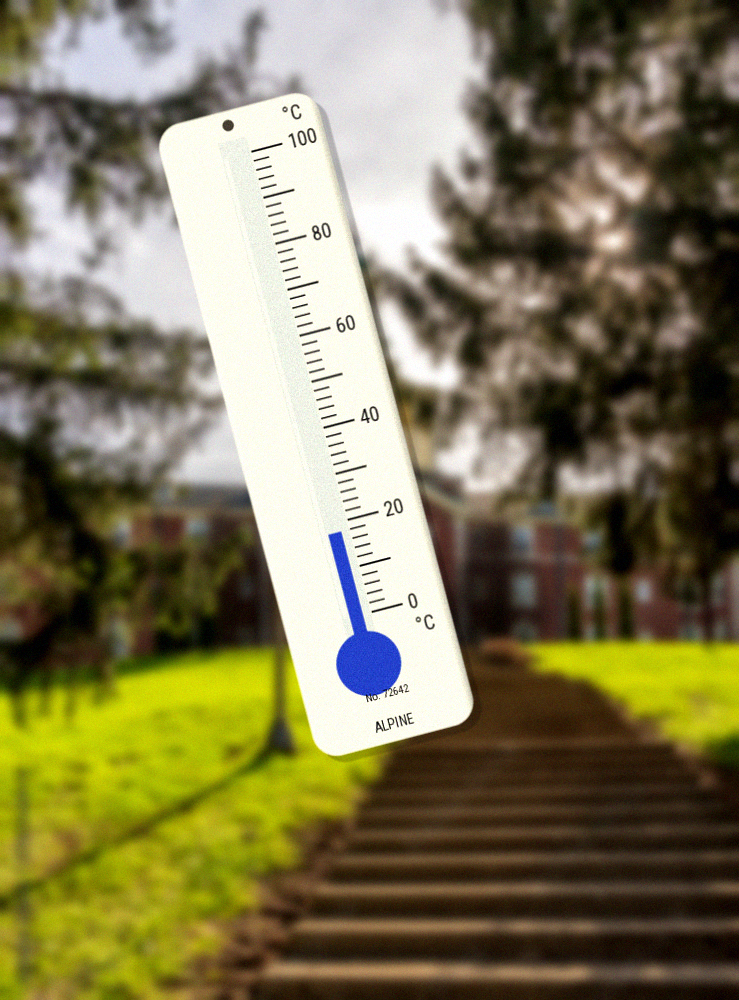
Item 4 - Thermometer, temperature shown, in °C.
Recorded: 18 °C
